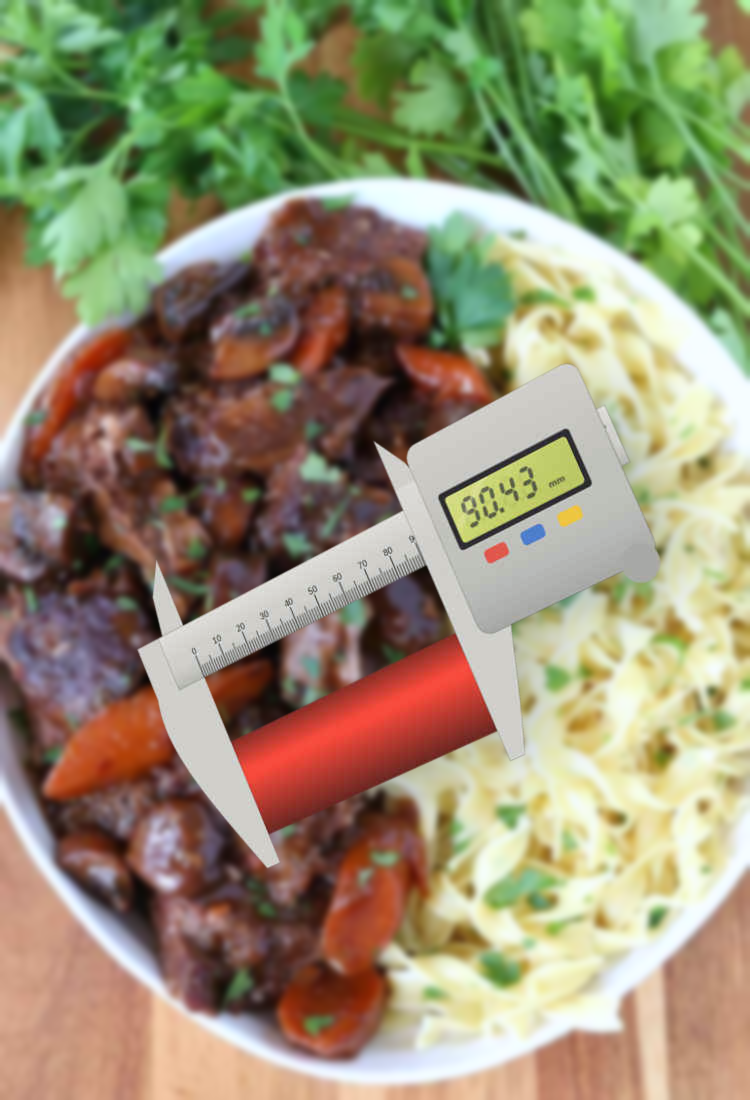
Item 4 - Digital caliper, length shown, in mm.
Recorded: 90.43 mm
